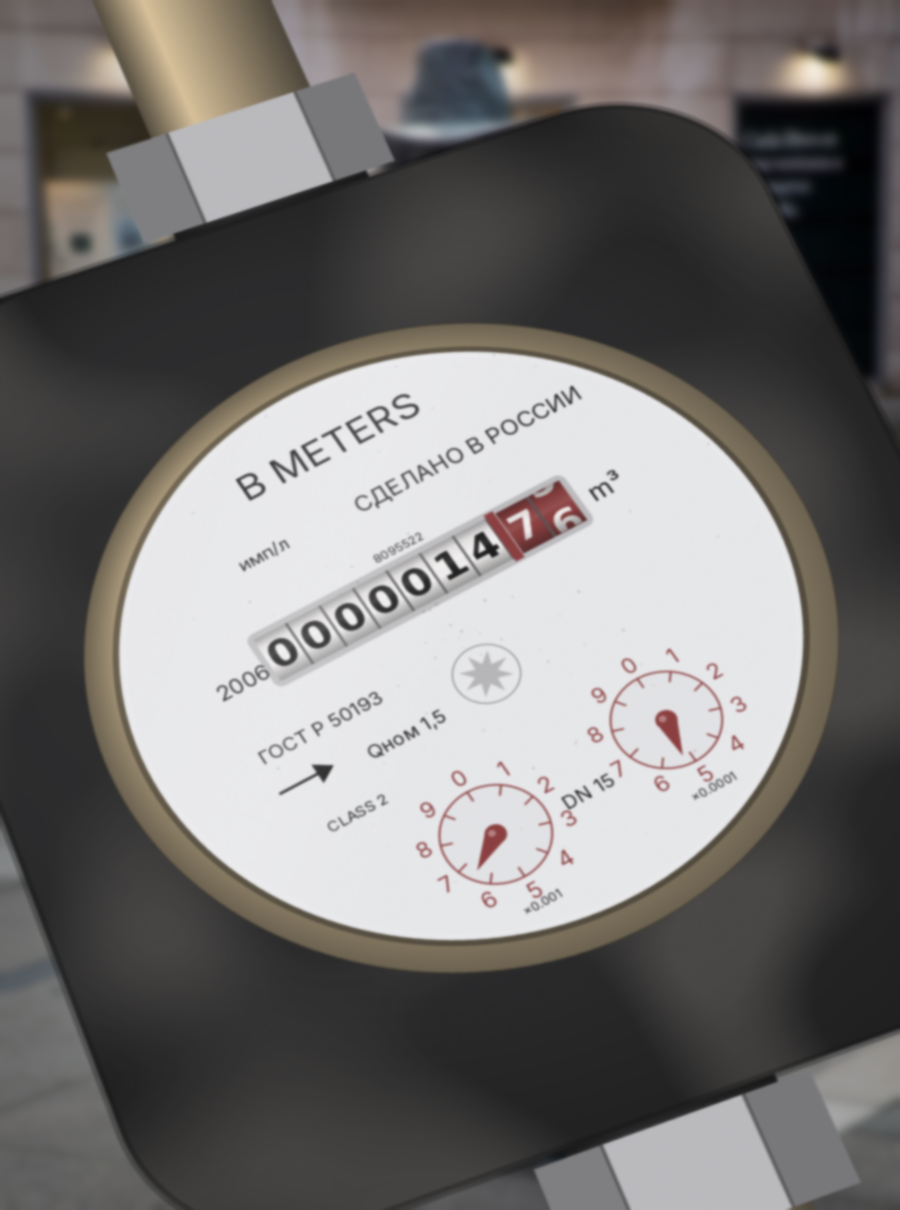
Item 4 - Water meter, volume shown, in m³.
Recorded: 14.7565 m³
